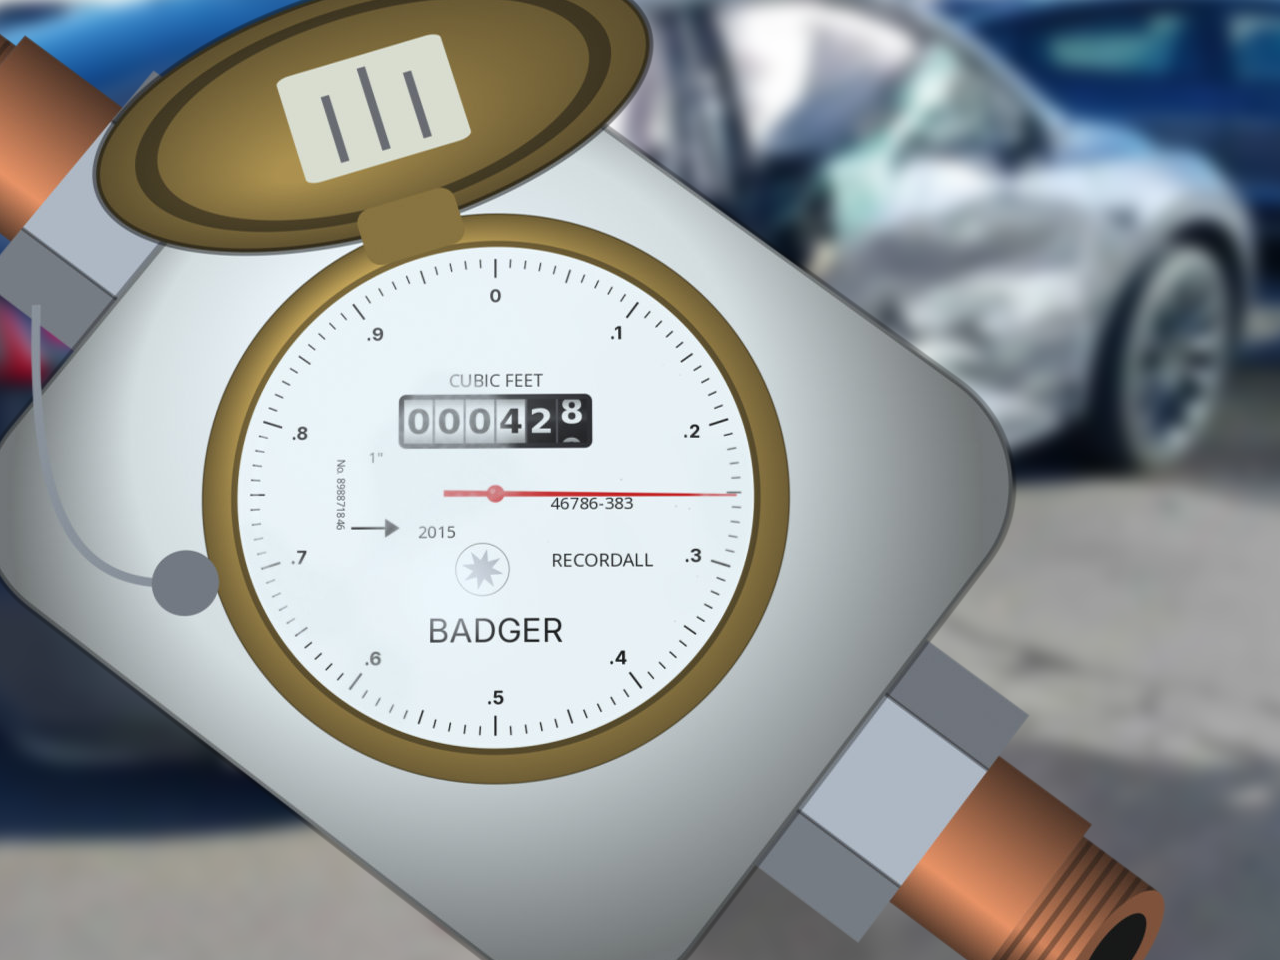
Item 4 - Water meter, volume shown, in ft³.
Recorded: 428.25 ft³
